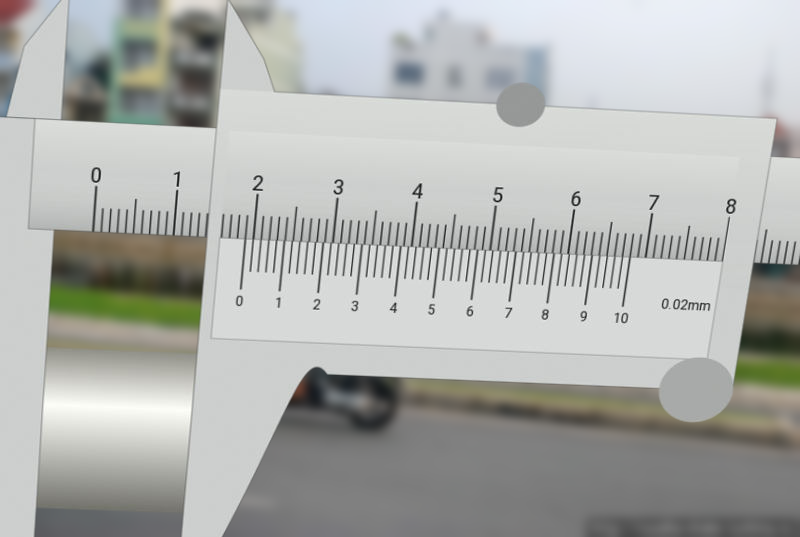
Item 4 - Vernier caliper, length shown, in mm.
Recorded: 19.0 mm
